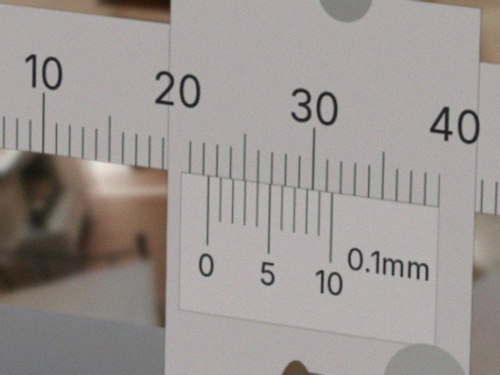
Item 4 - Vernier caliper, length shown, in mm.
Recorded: 22.4 mm
